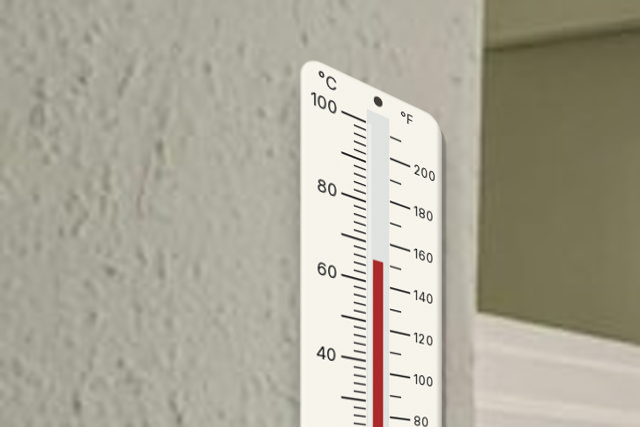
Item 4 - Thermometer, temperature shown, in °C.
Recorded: 66 °C
